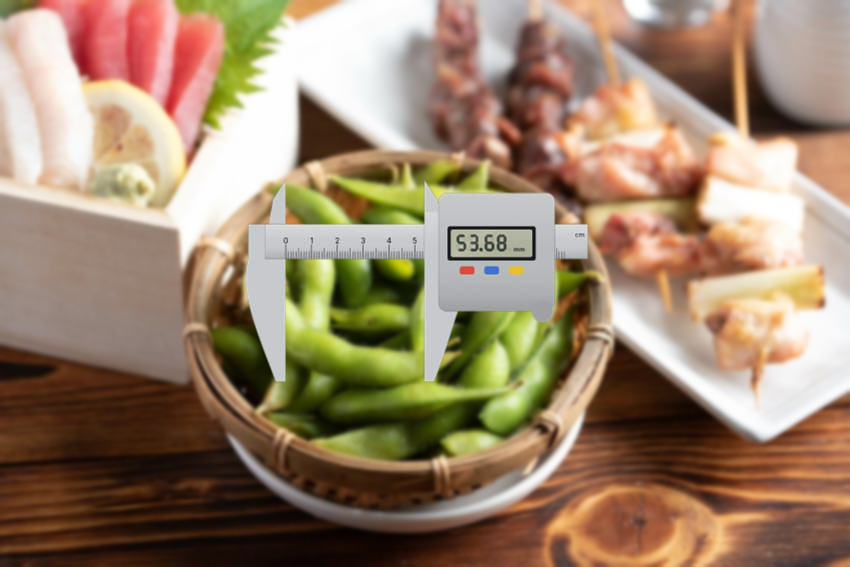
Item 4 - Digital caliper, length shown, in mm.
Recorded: 53.68 mm
